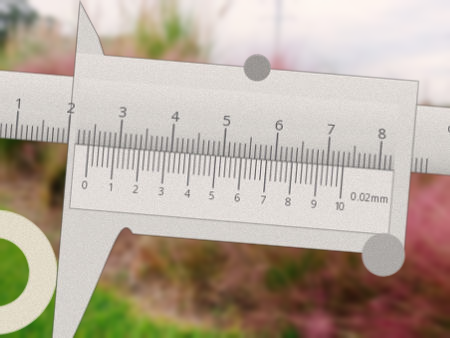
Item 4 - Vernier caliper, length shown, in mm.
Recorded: 24.0 mm
